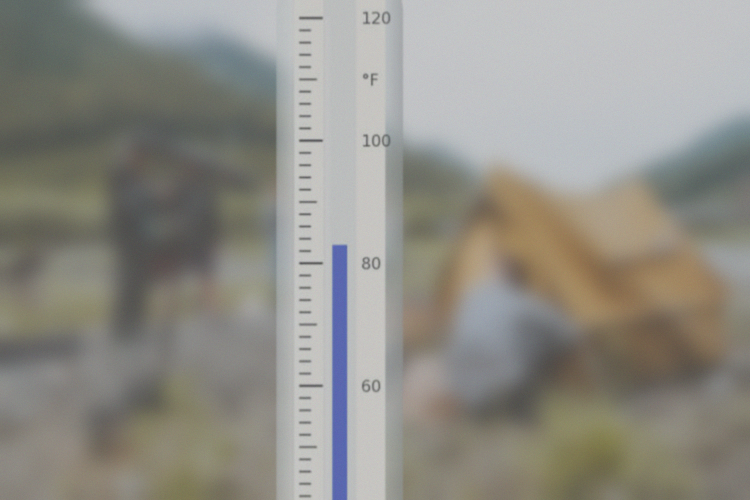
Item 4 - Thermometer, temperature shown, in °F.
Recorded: 83 °F
